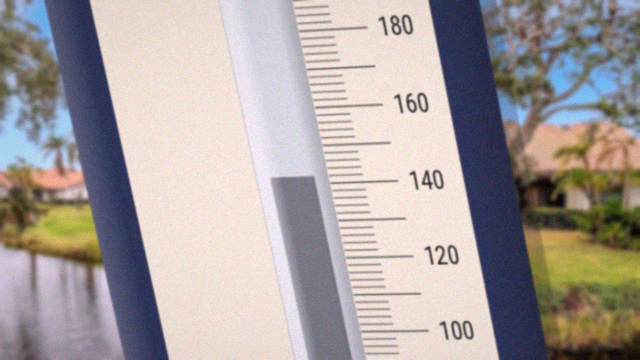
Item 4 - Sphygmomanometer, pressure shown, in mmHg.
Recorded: 142 mmHg
